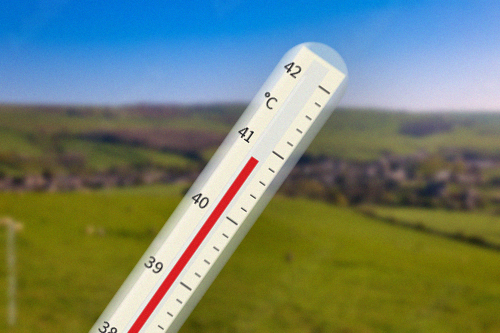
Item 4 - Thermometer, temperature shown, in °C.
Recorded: 40.8 °C
